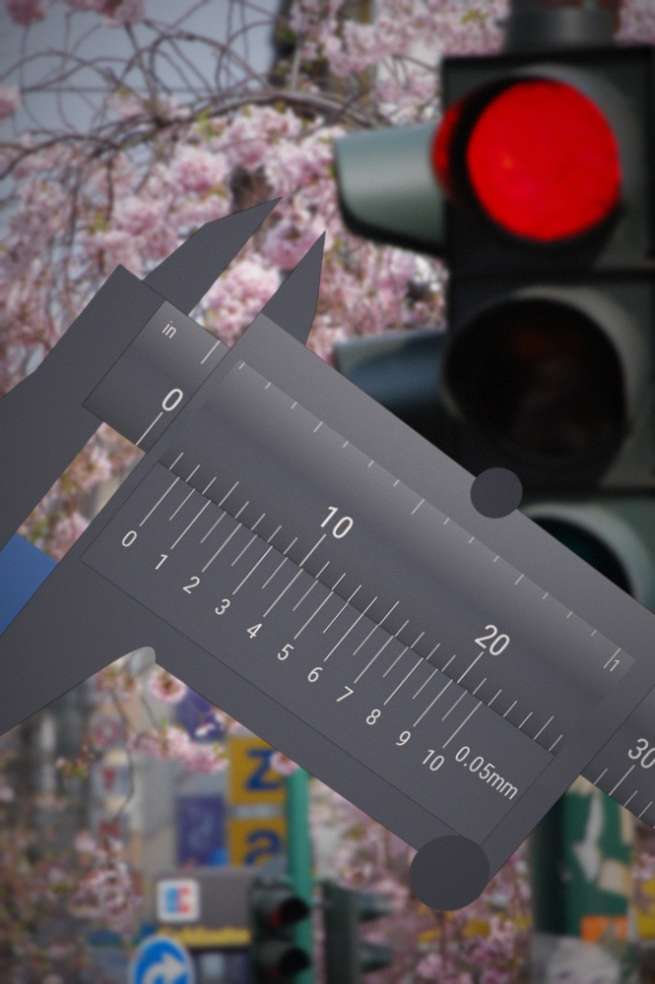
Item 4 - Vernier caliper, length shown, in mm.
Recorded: 2.6 mm
